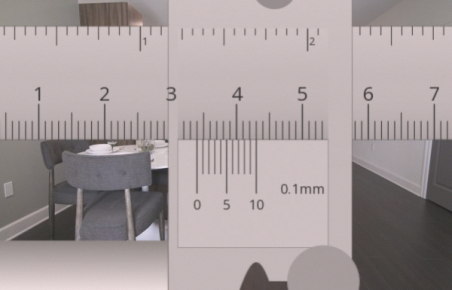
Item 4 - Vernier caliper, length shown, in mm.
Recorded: 34.0 mm
